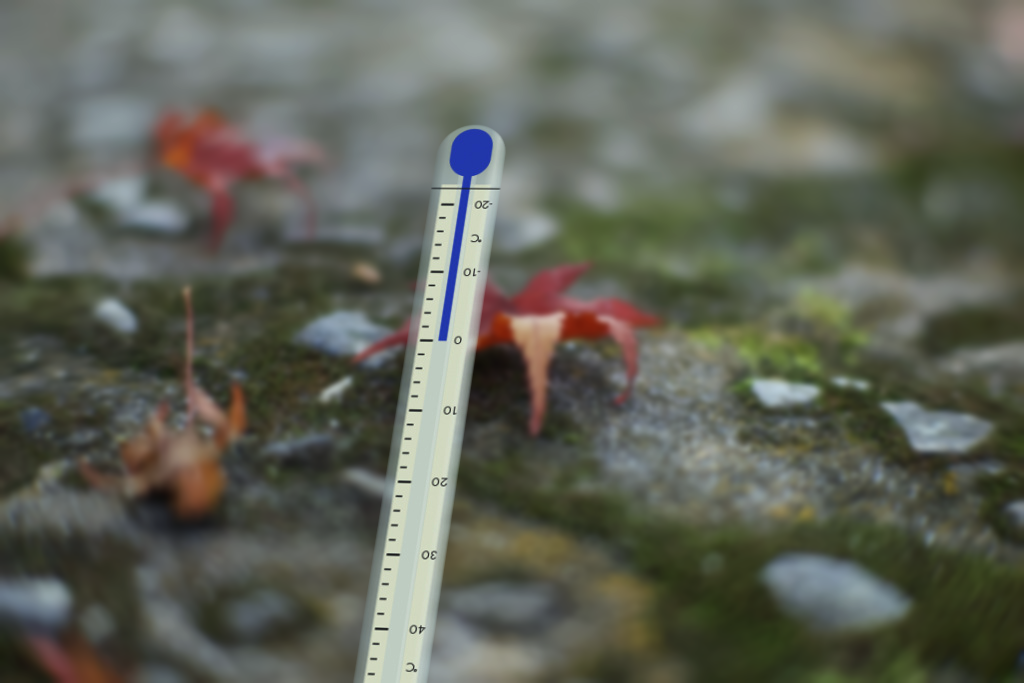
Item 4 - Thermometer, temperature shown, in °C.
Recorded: 0 °C
